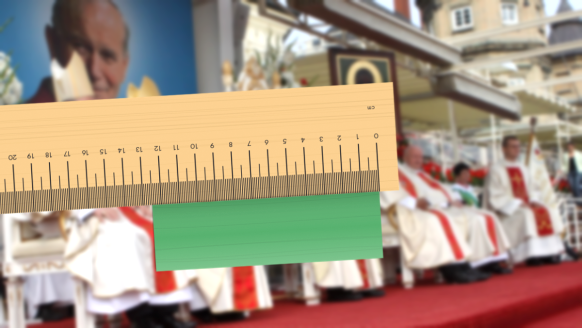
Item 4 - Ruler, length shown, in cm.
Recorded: 12.5 cm
